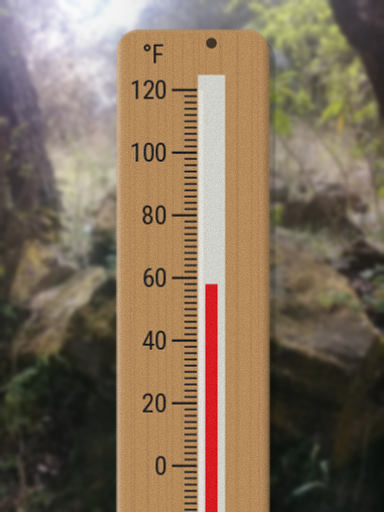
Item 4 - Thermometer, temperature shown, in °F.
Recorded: 58 °F
